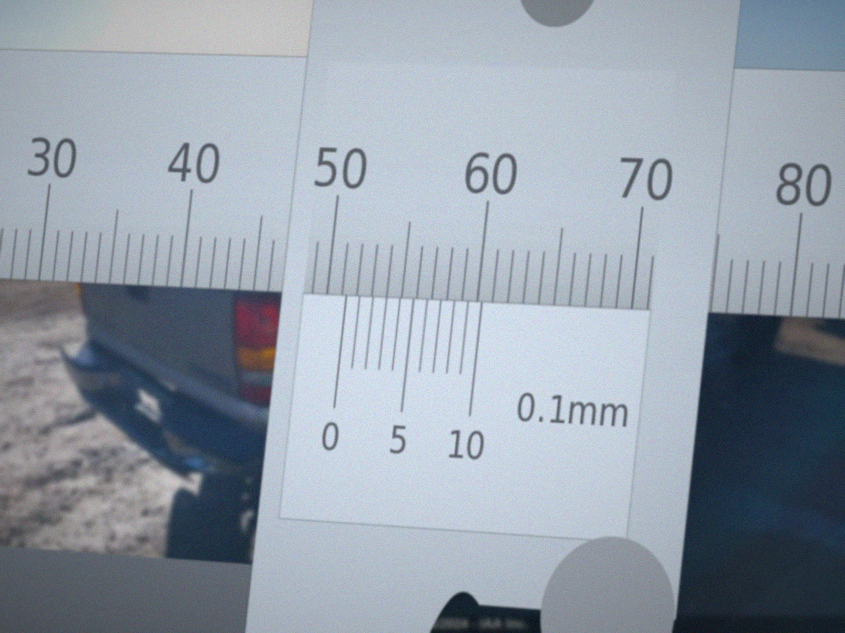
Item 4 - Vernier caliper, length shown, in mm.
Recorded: 51.3 mm
